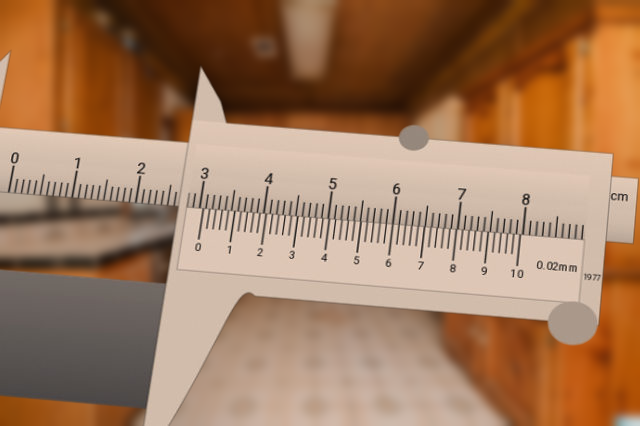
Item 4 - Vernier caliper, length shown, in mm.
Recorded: 30.6 mm
